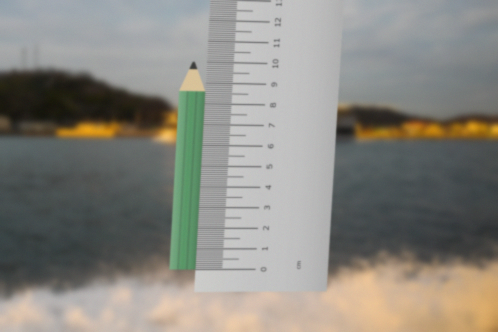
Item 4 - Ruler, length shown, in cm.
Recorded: 10 cm
